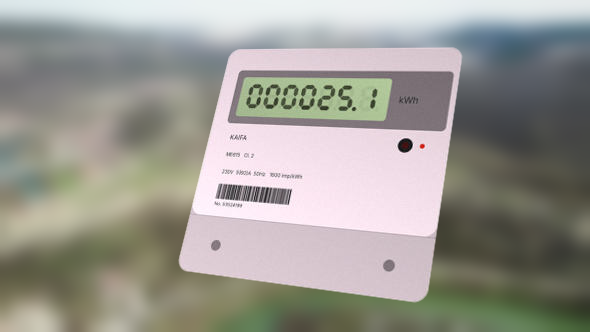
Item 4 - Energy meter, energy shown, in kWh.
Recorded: 25.1 kWh
